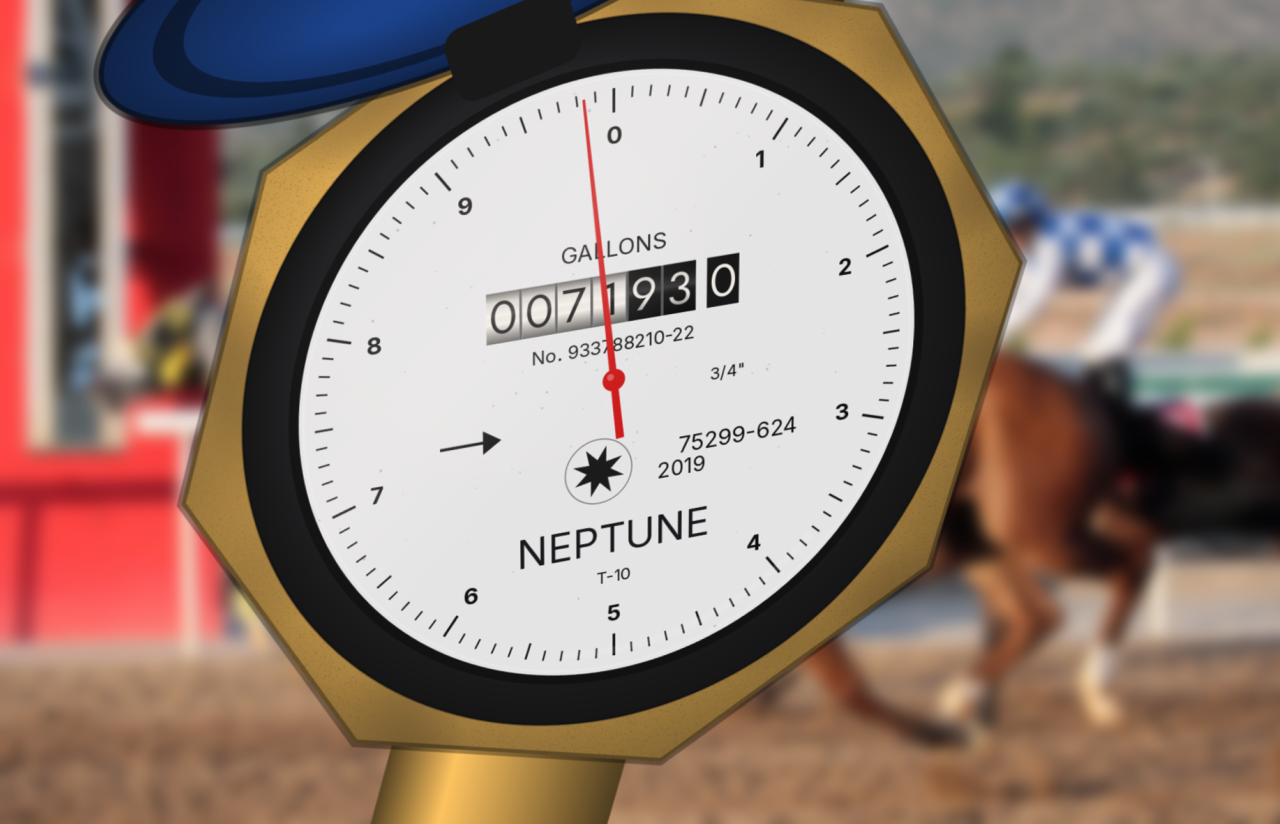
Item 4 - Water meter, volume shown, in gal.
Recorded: 71929.8 gal
